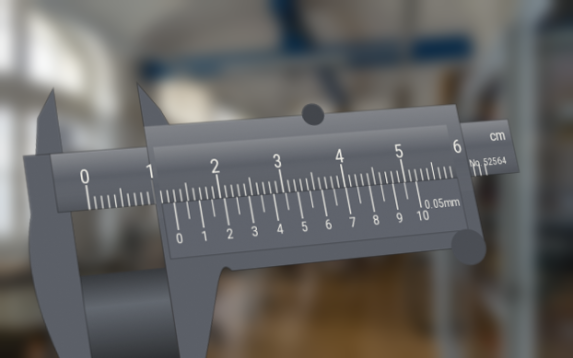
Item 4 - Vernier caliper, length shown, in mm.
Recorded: 12.8 mm
